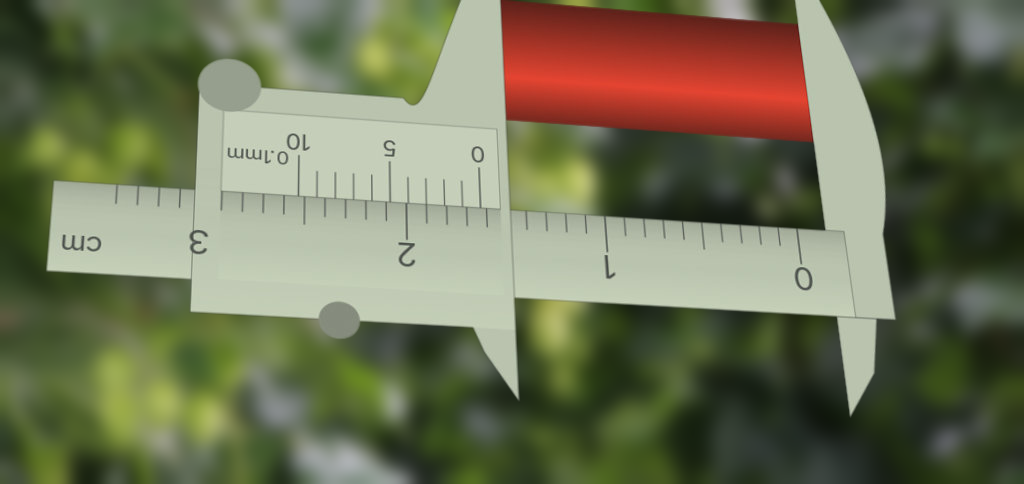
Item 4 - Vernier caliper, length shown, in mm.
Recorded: 16.3 mm
